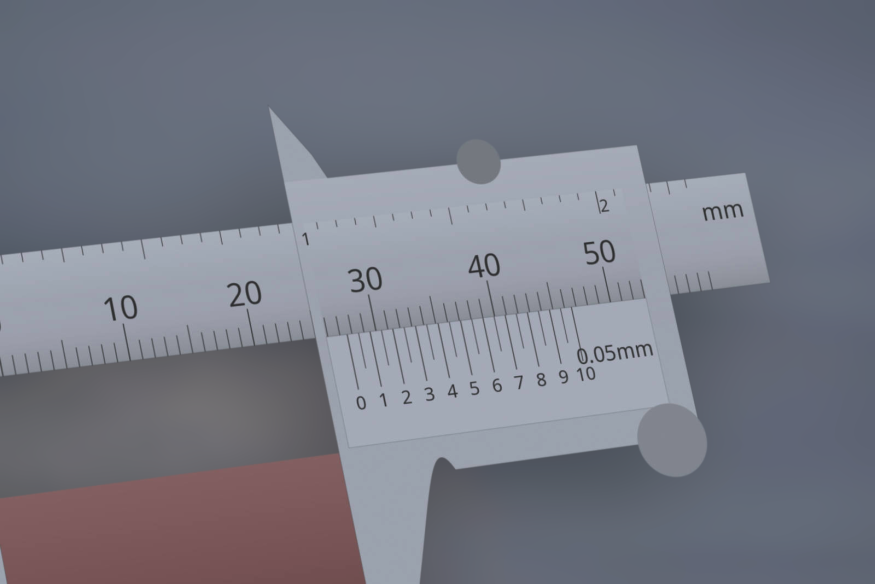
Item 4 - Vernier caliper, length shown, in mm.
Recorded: 27.6 mm
